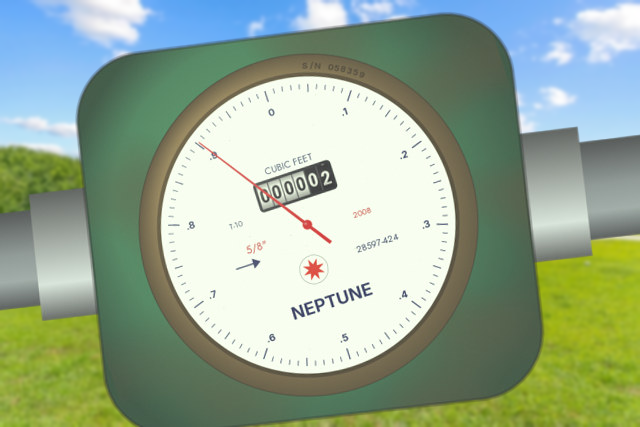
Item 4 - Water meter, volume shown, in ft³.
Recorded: 1.90 ft³
